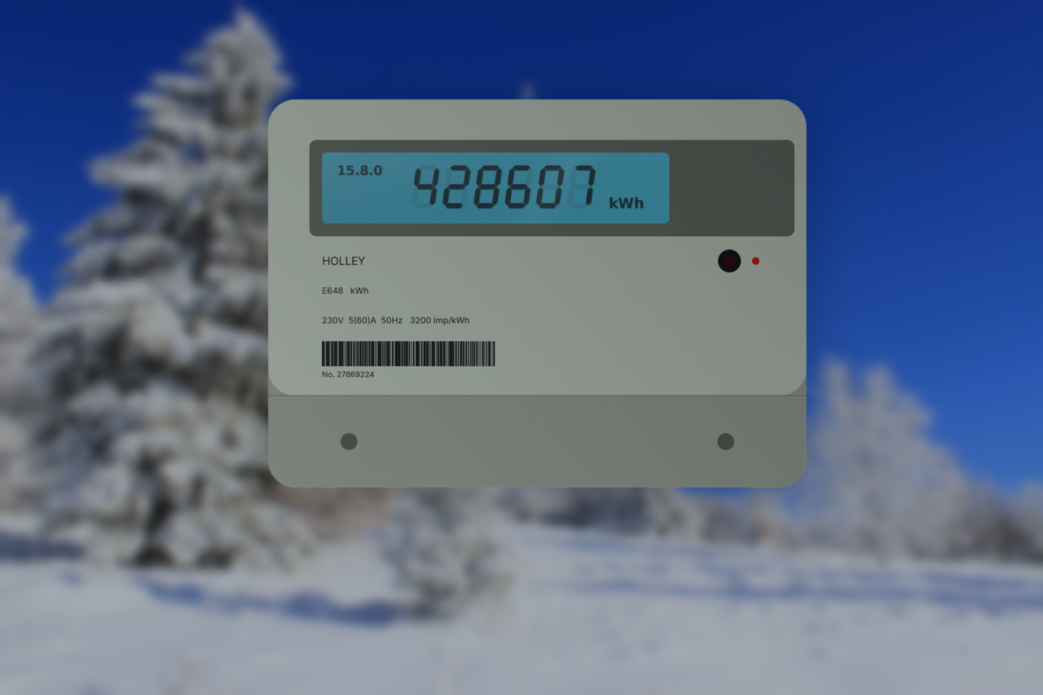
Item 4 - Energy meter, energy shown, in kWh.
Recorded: 428607 kWh
